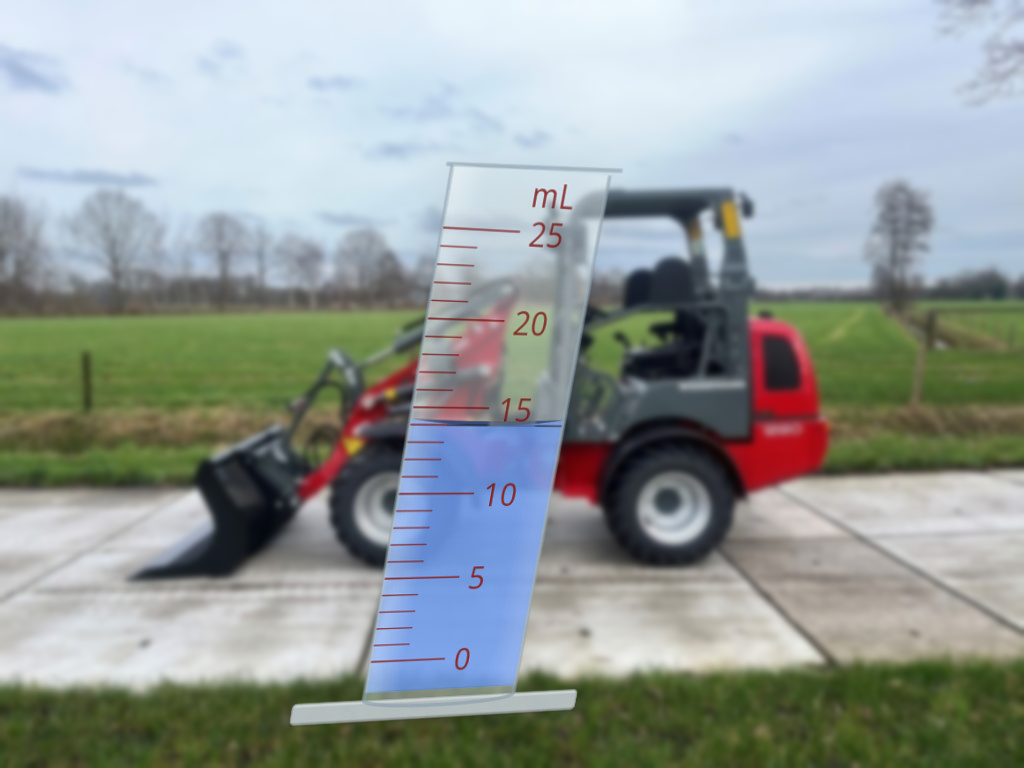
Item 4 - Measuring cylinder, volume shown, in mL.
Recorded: 14 mL
